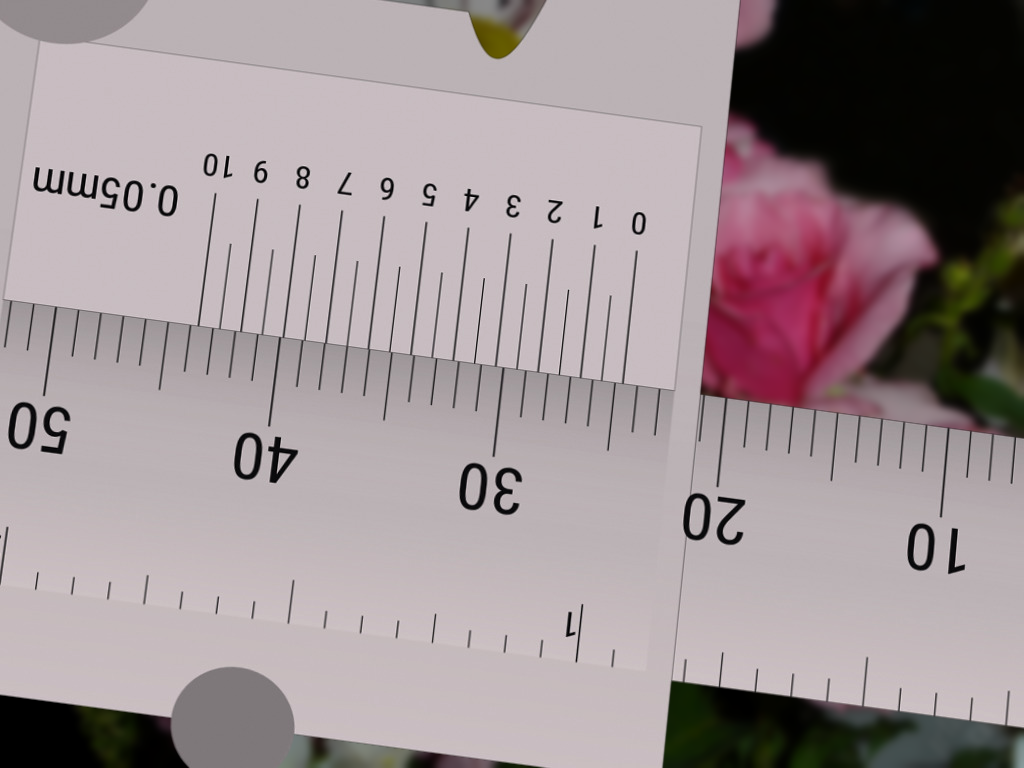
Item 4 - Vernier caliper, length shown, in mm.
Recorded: 24.65 mm
